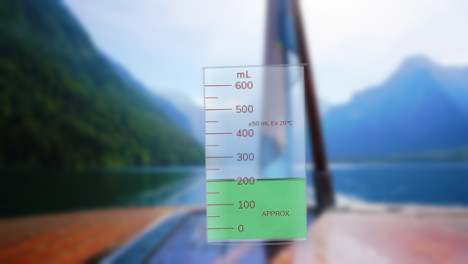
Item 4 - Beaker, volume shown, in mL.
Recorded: 200 mL
